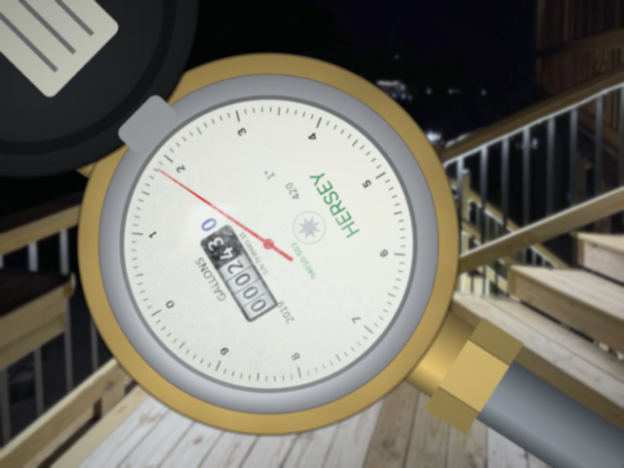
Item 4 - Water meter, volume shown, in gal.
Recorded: 2431.8 gal
